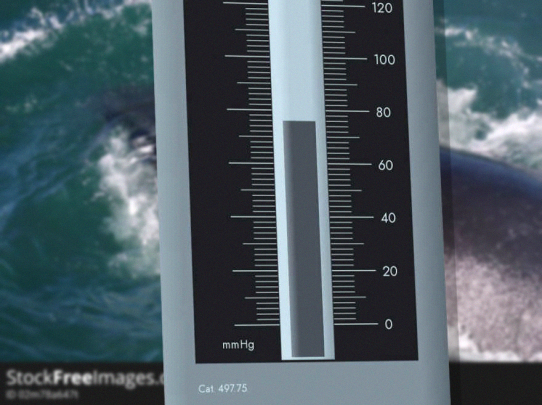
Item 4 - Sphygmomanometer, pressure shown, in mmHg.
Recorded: 76 mmHg
